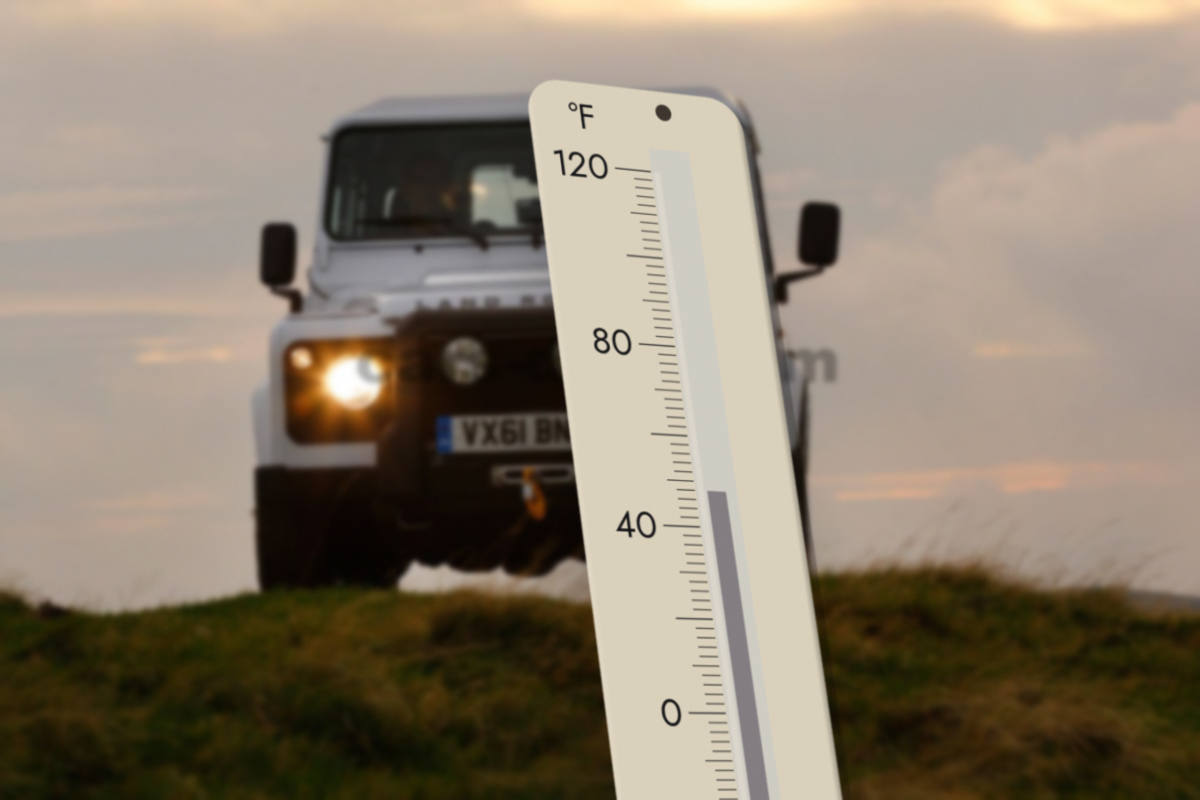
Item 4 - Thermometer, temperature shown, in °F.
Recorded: 48 °F
